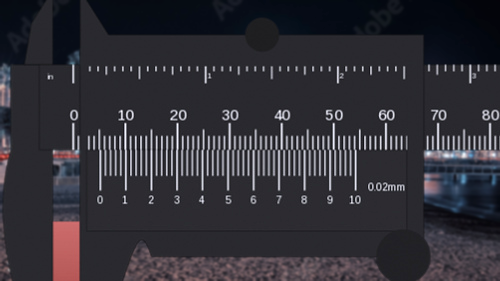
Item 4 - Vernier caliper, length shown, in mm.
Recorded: 5.2 mm
